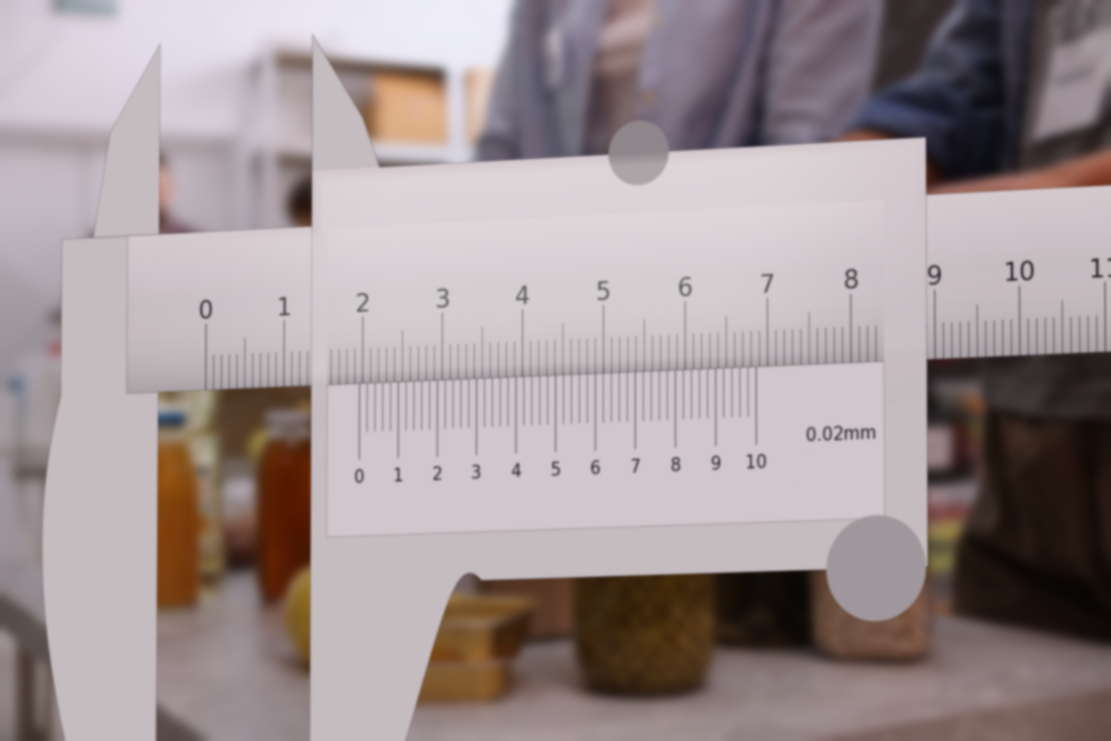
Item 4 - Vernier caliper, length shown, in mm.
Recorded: 19.6 mm
